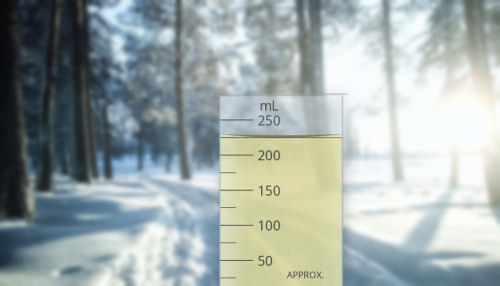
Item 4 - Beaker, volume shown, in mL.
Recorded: 225 mL
